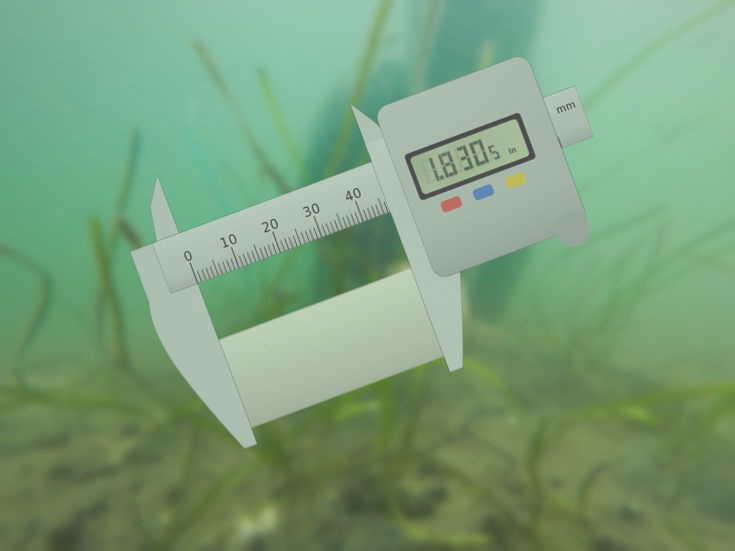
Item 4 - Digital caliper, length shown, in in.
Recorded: 1.8305 in
